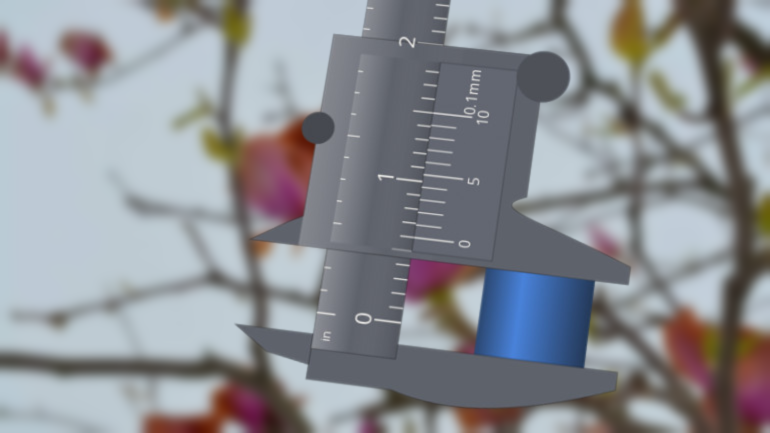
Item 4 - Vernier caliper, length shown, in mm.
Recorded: 6.0 mm
